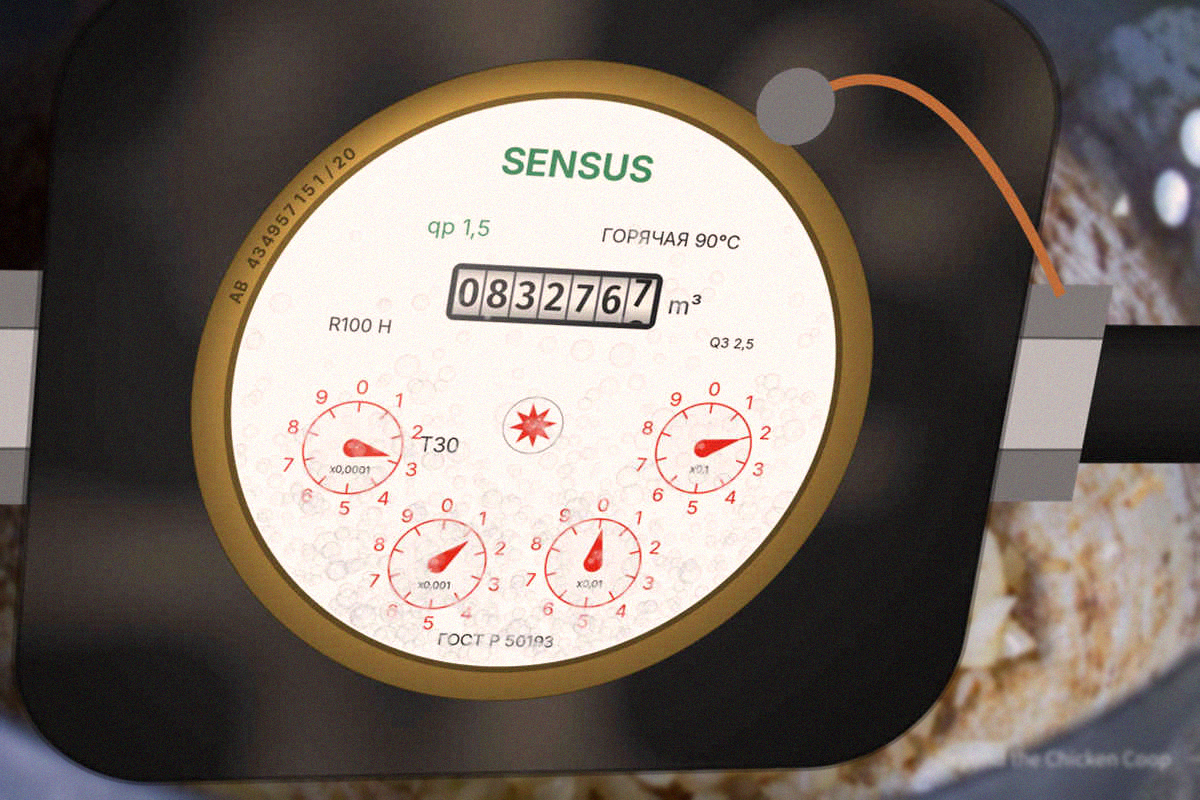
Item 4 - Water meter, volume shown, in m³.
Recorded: 832767.2012 m³
